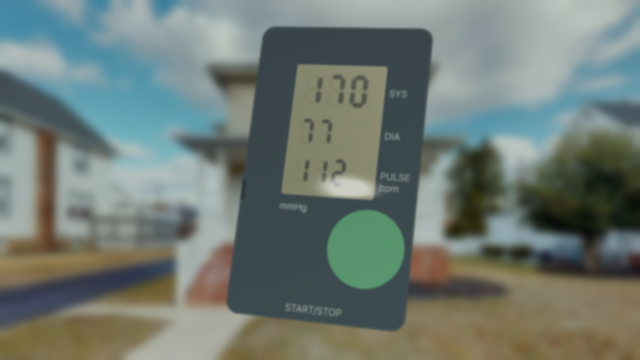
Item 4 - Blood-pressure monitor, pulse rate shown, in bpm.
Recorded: 112 bpm
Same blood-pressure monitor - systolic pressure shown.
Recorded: 170 mmHg
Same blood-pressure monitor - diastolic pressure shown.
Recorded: 77 mmHg
